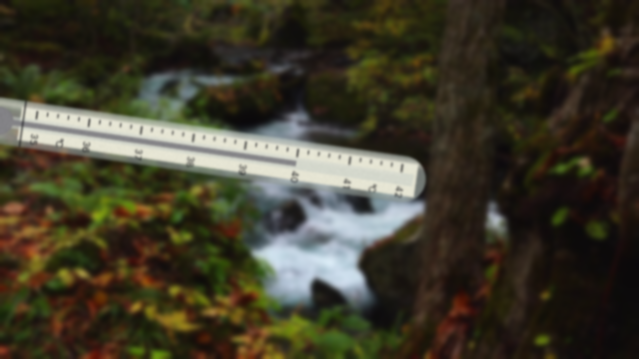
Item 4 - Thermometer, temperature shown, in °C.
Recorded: 40 °C
